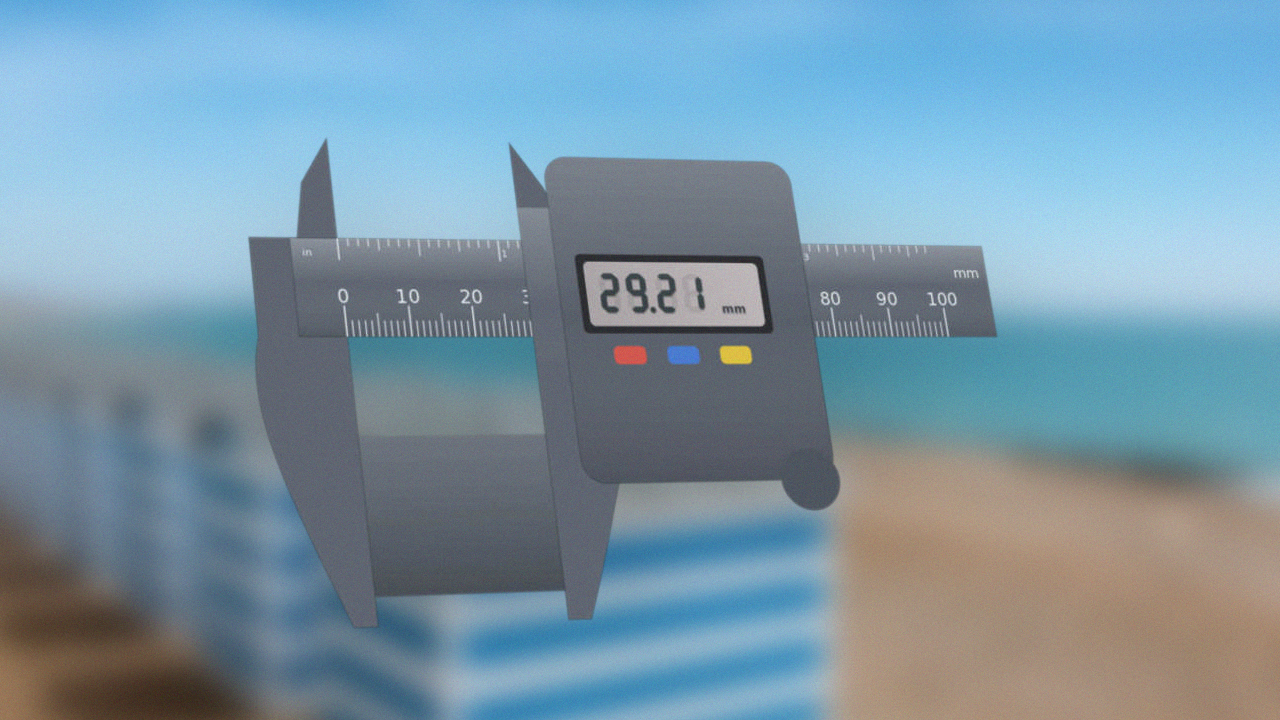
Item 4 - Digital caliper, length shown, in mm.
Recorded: 29.21 mm
